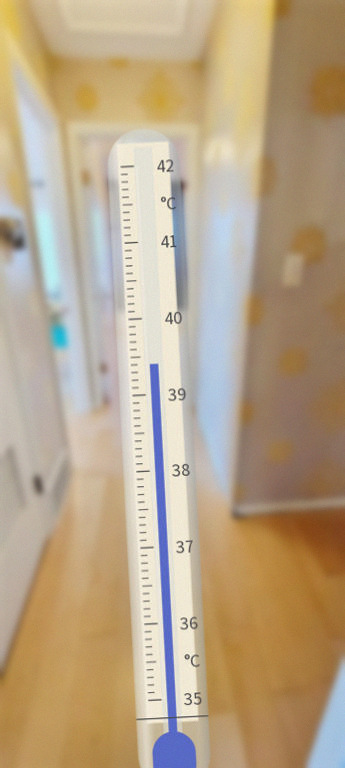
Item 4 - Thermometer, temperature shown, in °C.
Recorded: 39.4 °C
